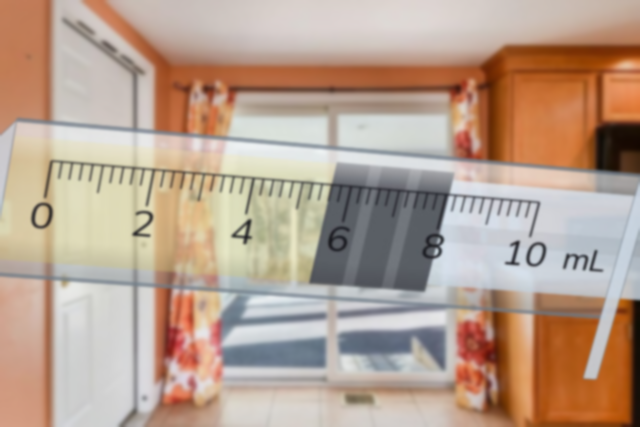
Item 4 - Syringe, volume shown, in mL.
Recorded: 5.6 mL
